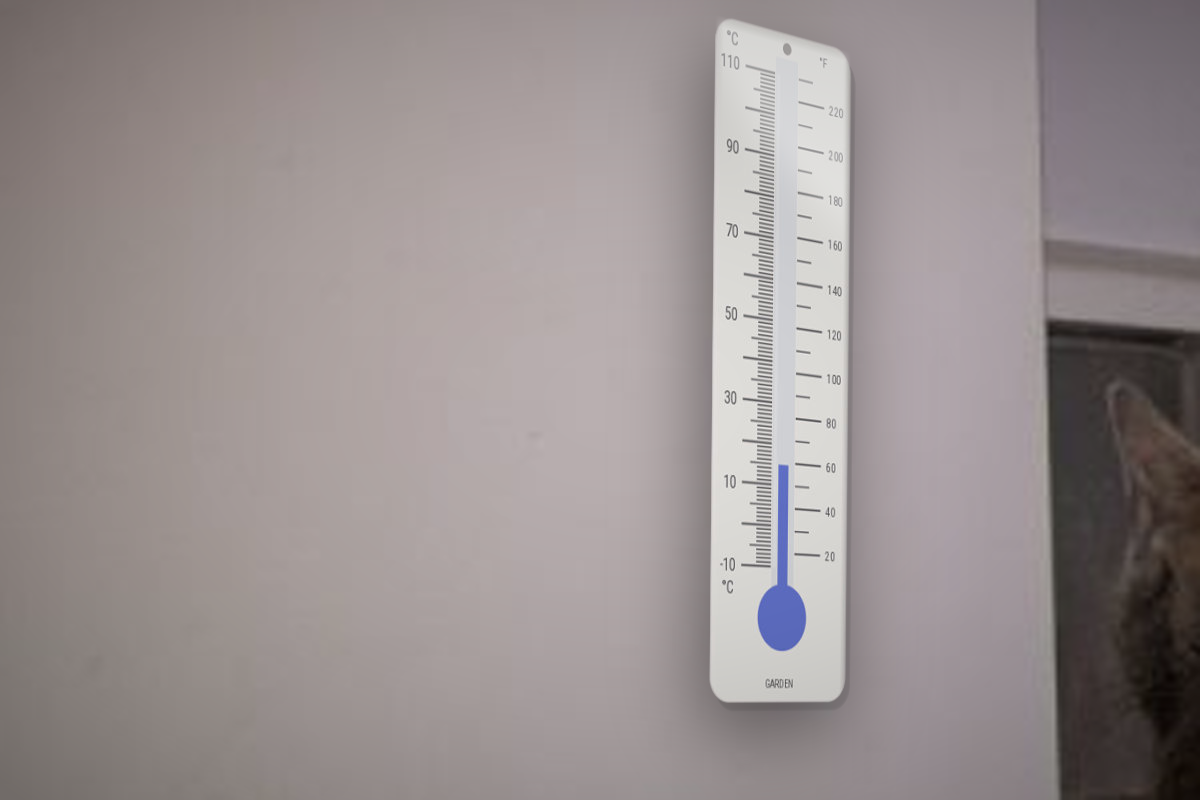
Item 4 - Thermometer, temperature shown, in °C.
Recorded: 15 °C
